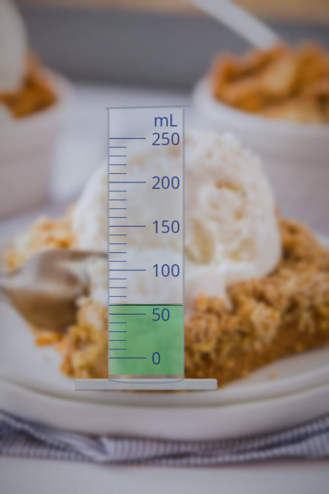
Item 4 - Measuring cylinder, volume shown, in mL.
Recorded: 60 mL
